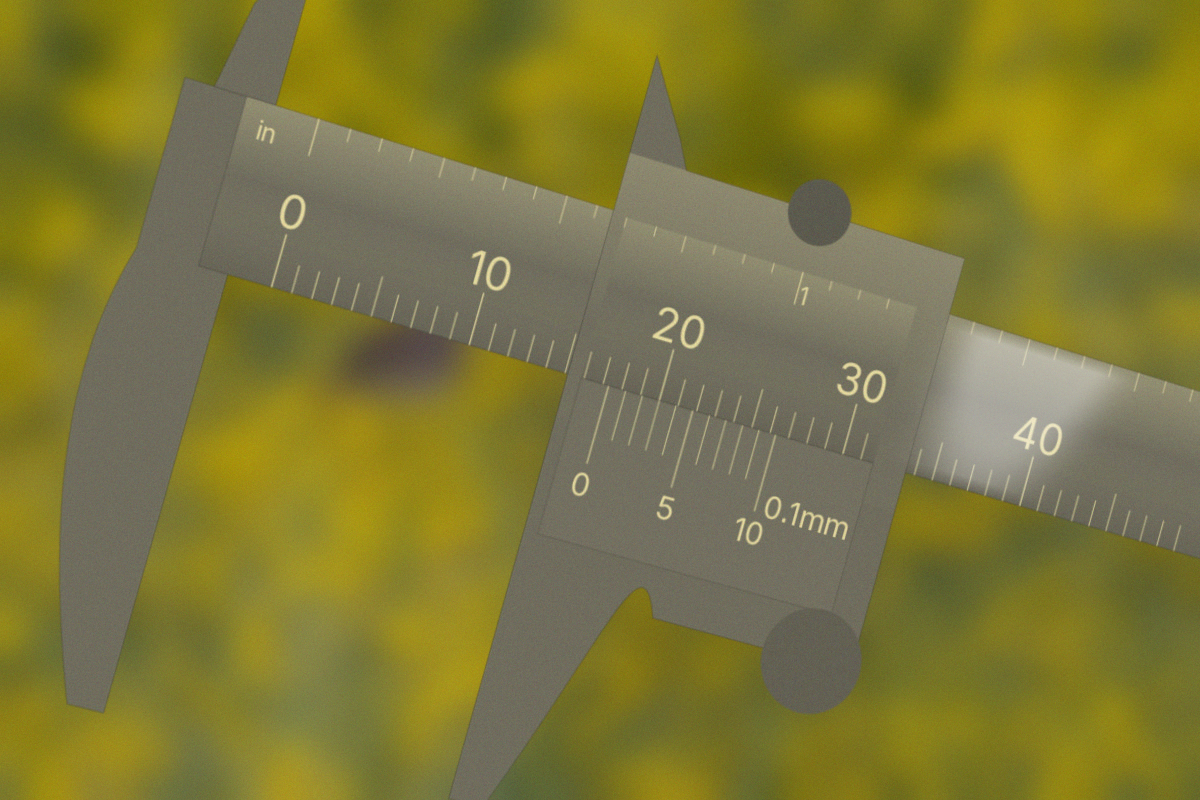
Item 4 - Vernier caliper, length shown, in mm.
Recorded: 17.3 mm
